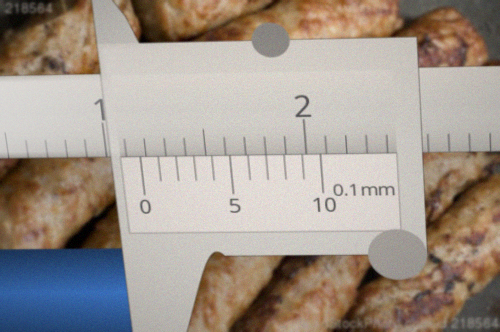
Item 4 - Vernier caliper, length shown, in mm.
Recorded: 11.7 mm
